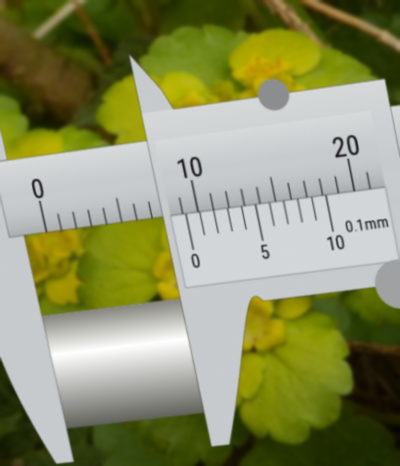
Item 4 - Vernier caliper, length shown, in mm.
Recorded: 9.2 mm
